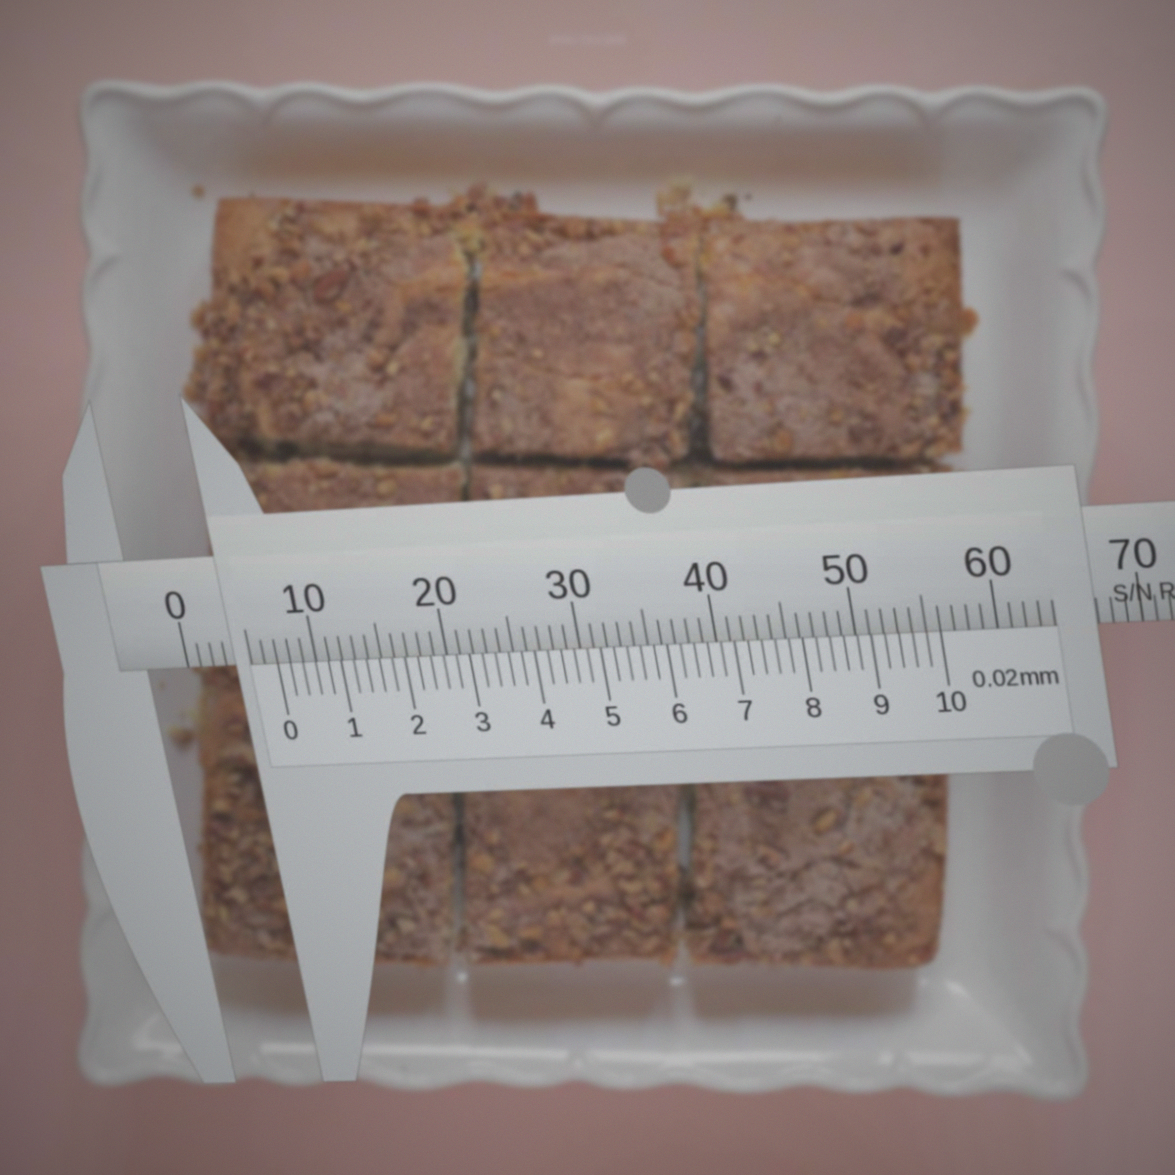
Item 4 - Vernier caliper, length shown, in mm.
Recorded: 7.0 mm
